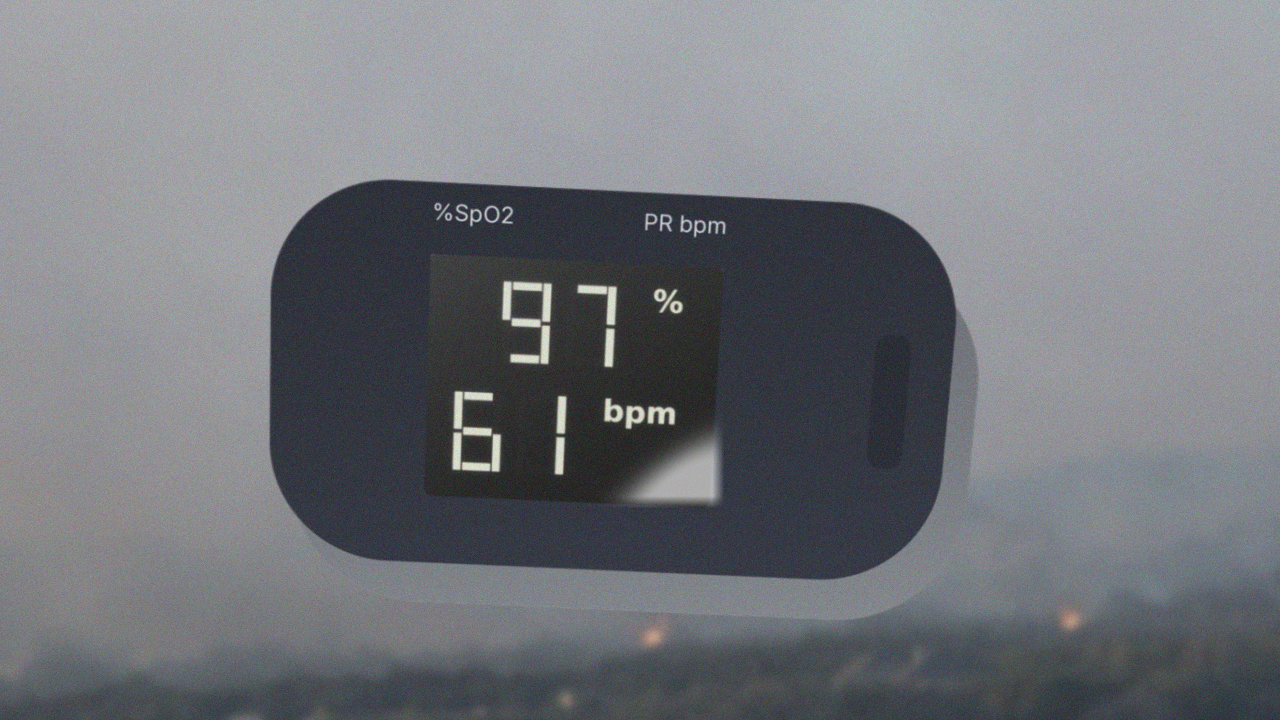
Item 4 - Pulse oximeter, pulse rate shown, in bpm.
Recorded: 61 bpm
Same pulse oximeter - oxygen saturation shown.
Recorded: 97 %
